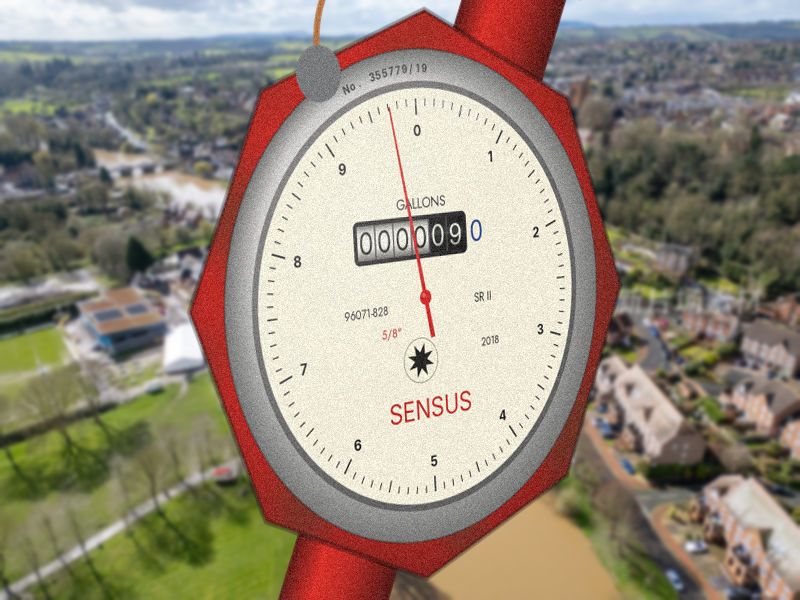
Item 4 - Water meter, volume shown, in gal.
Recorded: 89.7 gal
